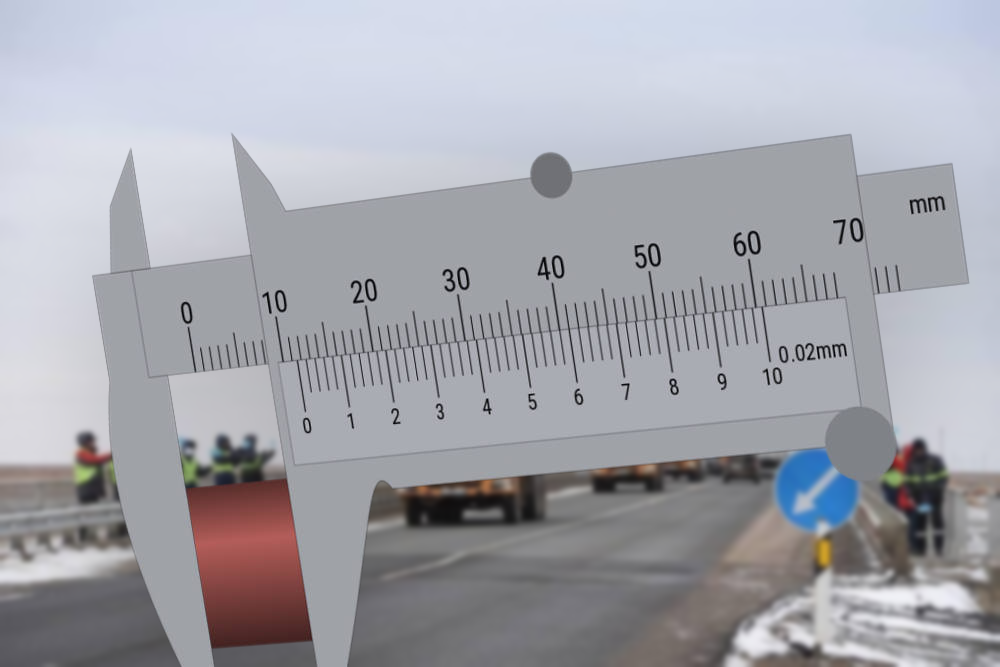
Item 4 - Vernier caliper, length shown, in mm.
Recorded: 11.6 mm
